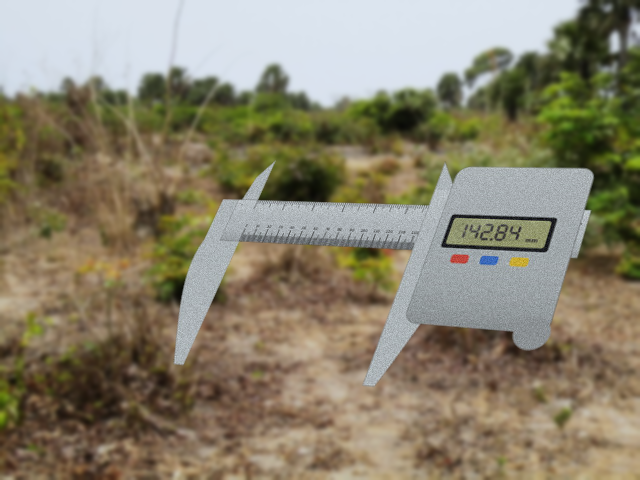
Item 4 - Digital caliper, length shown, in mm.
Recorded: 142.84 mm
